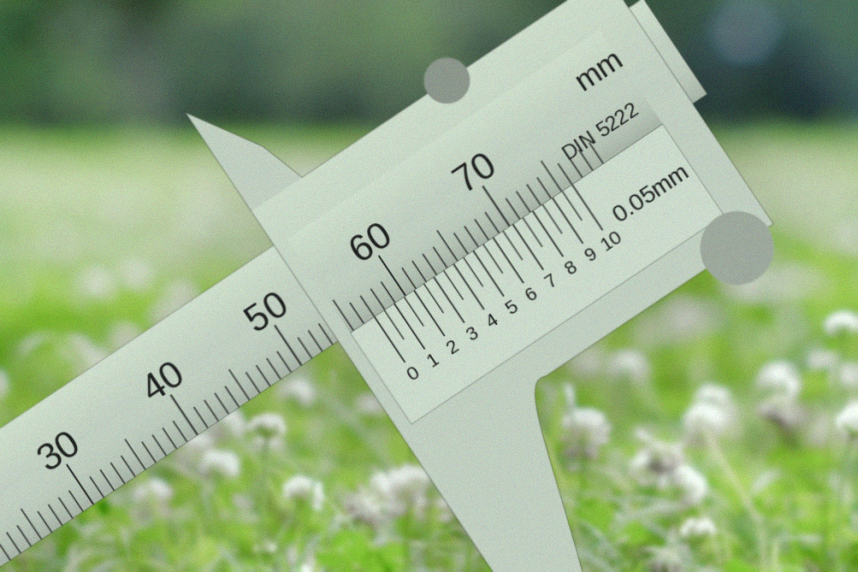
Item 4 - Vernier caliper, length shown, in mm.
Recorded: 57.0 mm
